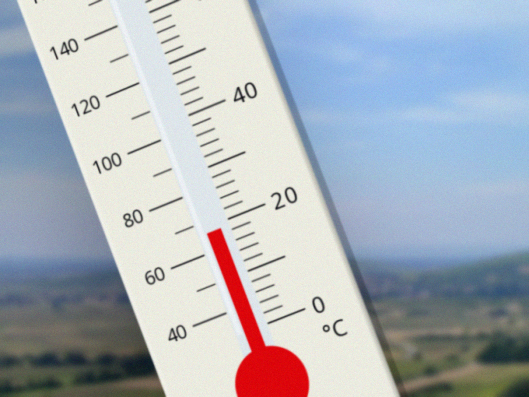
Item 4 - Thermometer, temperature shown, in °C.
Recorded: 19 °C
